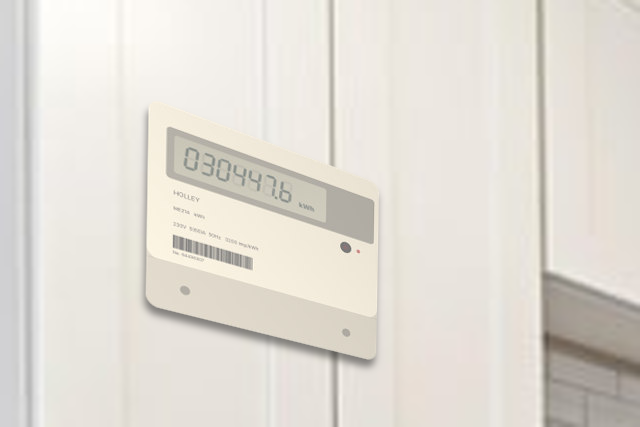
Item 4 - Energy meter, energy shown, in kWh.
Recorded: 30447.6 kWh
